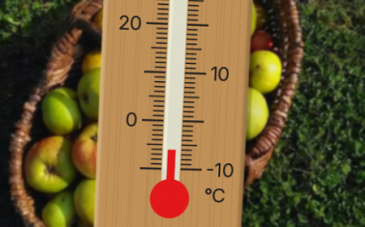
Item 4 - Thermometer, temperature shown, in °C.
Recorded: -6 °C
